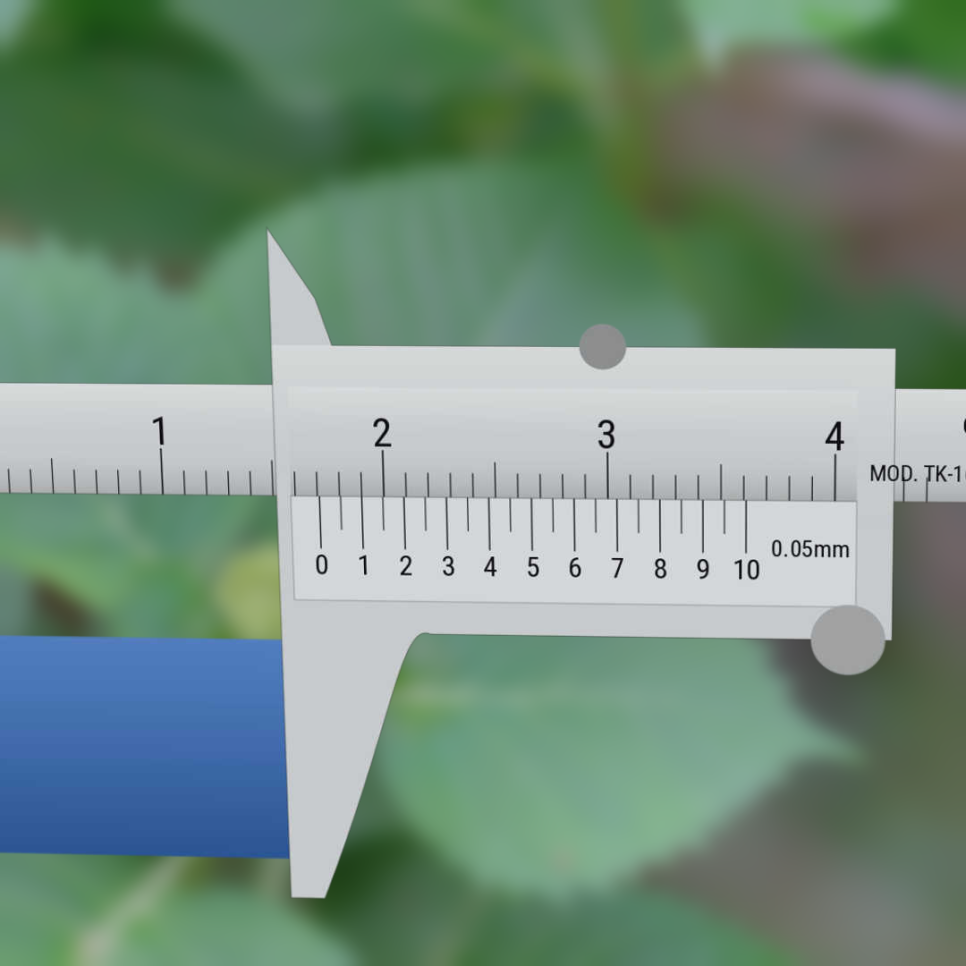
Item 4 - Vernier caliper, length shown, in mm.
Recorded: 17.10 mm
